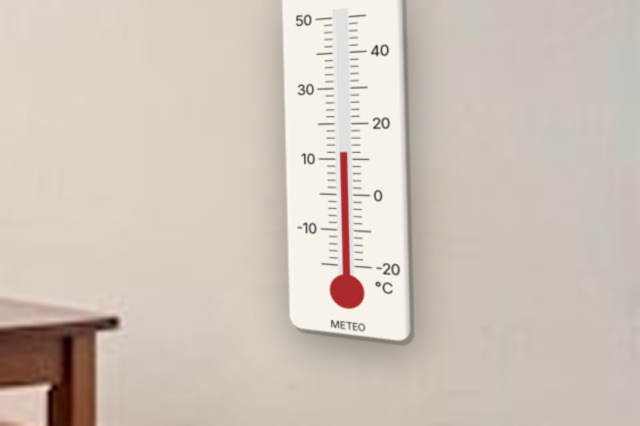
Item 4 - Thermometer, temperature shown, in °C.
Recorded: 12 °C
